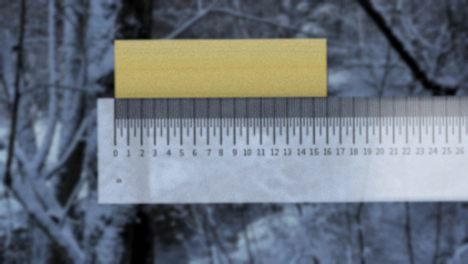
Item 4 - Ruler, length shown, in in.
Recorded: 16 in
